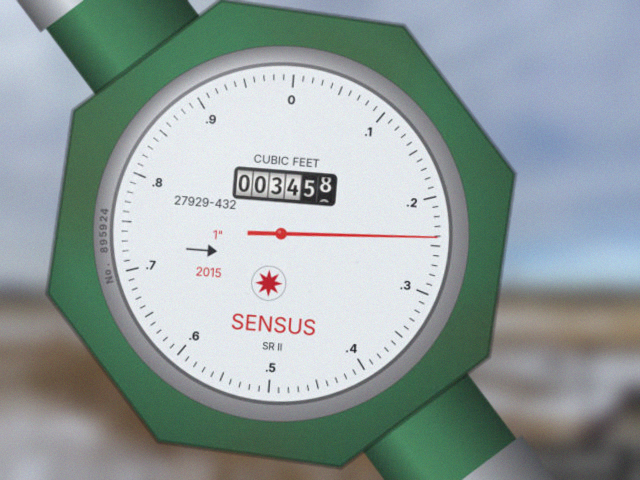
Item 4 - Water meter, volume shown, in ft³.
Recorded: 3458.24 ft³
